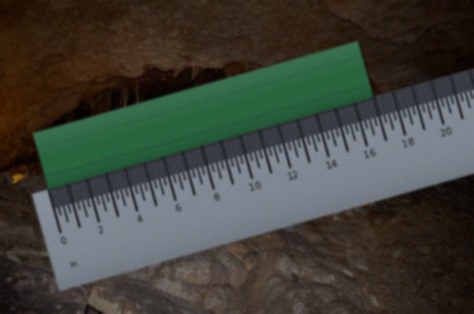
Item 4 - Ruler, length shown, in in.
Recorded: 17 in
